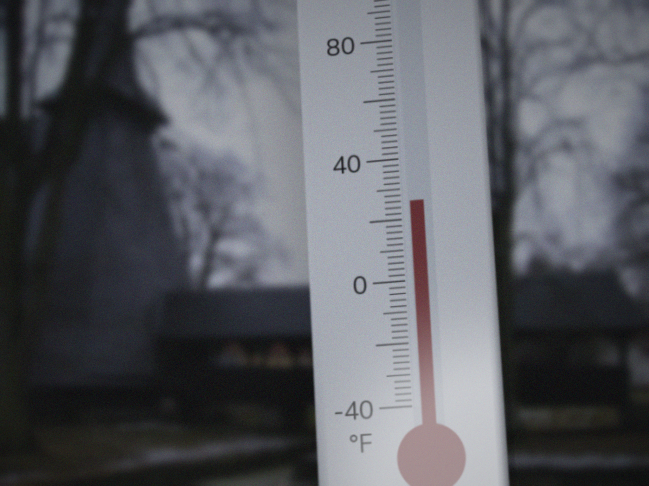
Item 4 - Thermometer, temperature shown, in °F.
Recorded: 26 °F
